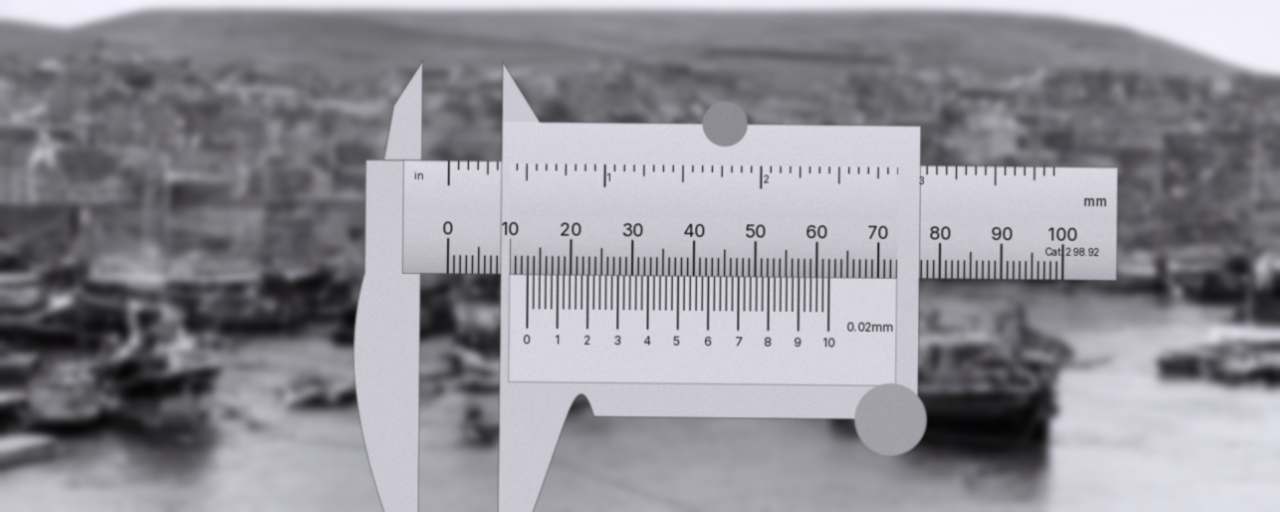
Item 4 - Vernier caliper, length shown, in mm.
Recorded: 13.0 mm
